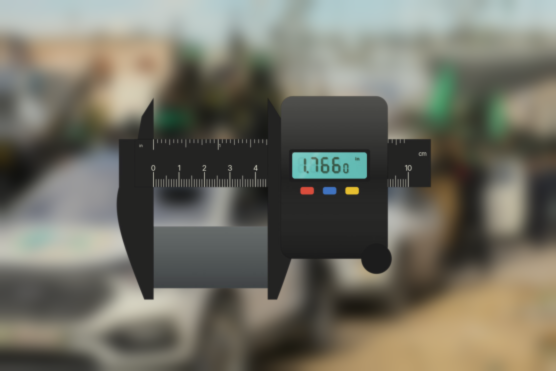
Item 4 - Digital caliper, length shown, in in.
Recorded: 1.7660 in
